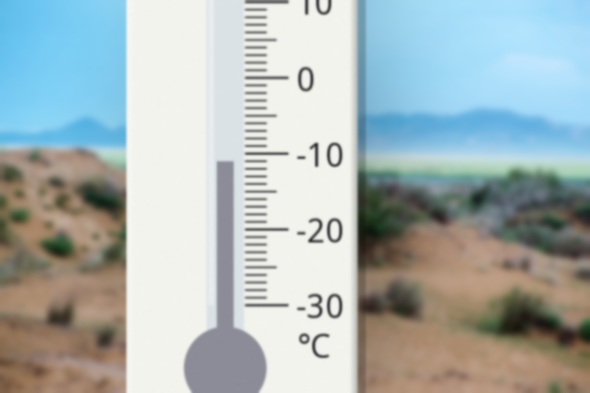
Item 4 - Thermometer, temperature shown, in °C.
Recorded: -11 °C
